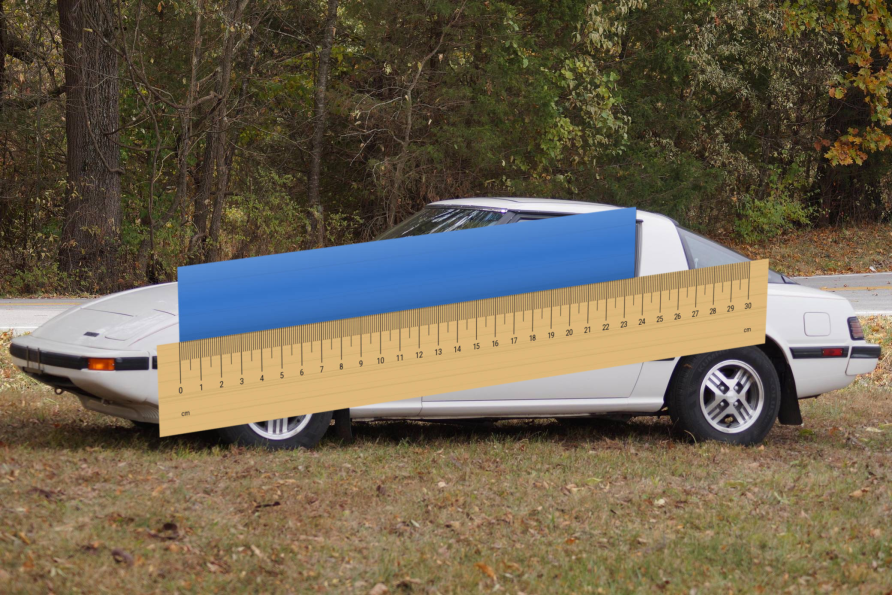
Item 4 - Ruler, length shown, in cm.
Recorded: 23.5 cm
